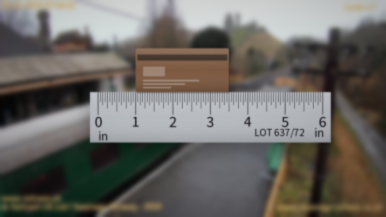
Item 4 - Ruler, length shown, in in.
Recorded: 2.5 in
